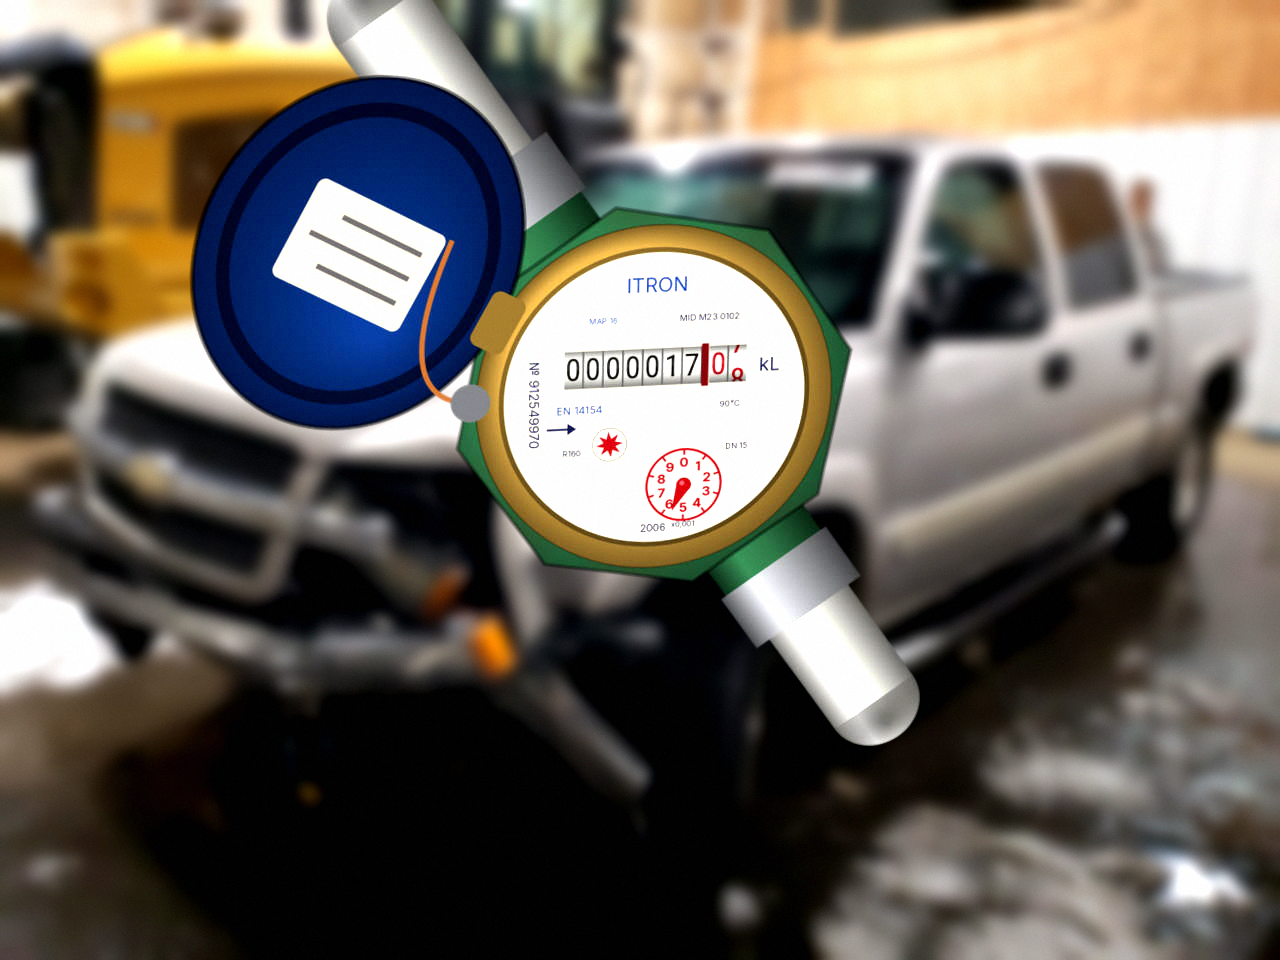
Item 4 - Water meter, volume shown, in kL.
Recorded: 17.075 kL
